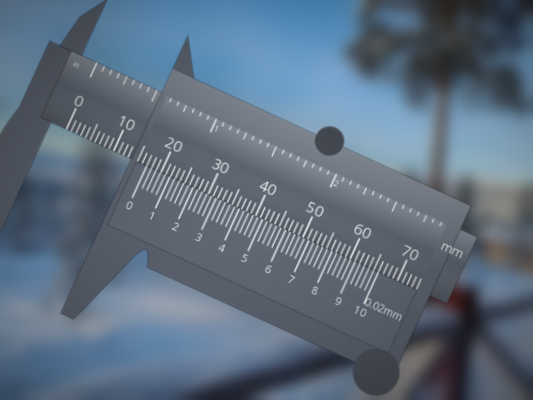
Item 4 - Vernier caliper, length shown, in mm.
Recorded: 17.0 mm
